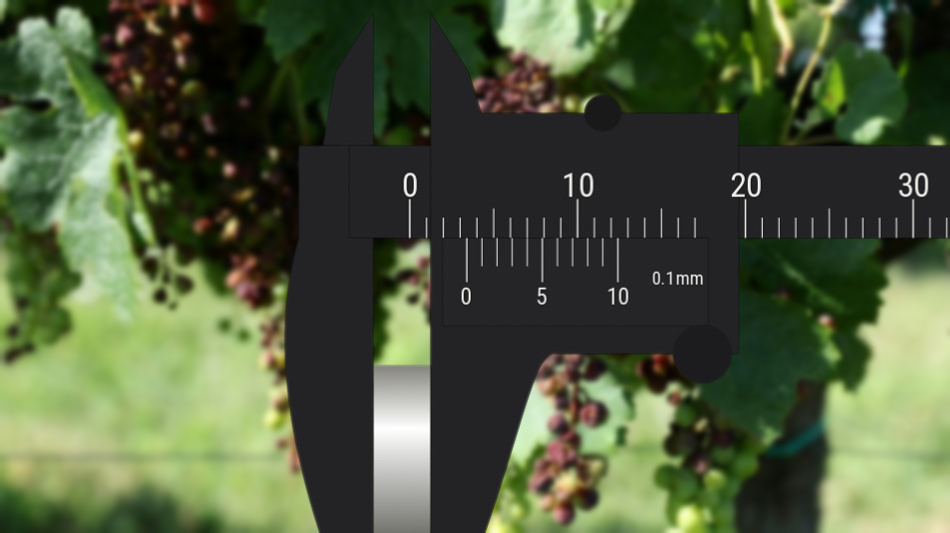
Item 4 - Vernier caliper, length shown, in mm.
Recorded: 3.4 mm
